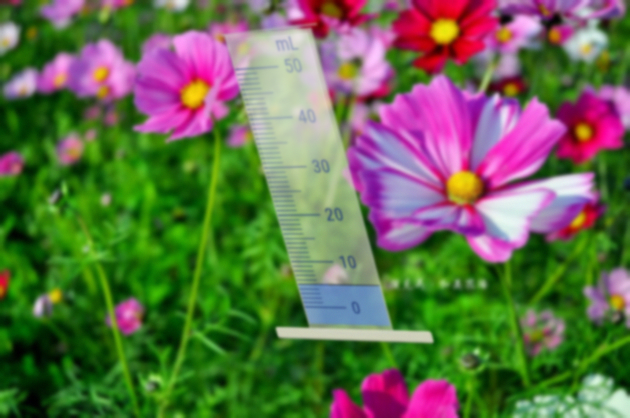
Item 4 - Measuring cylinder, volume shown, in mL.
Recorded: 5 mL
